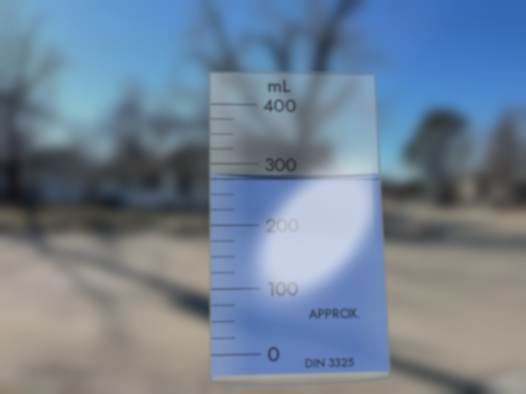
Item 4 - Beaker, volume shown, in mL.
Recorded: 275 mL
